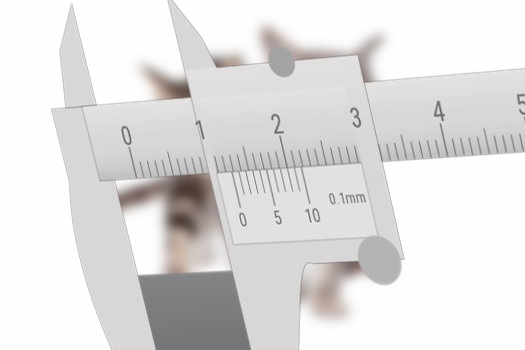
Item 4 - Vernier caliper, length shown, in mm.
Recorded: 12.8 mm
